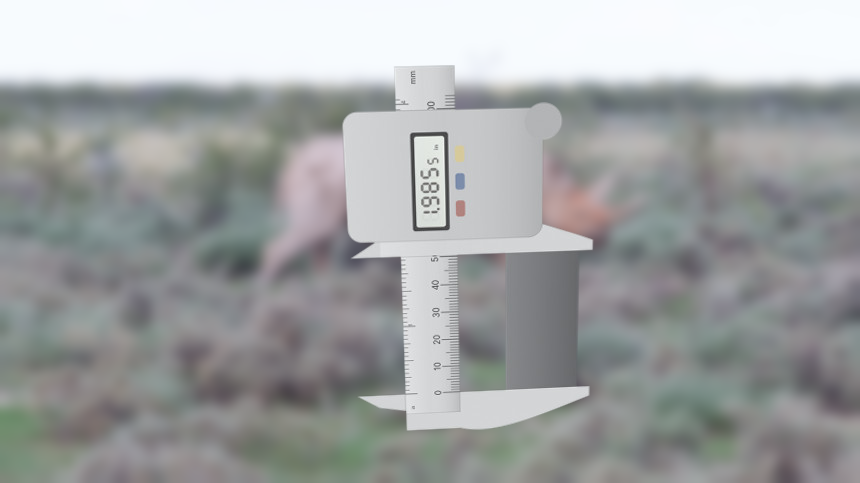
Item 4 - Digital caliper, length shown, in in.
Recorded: 1.9855 in
